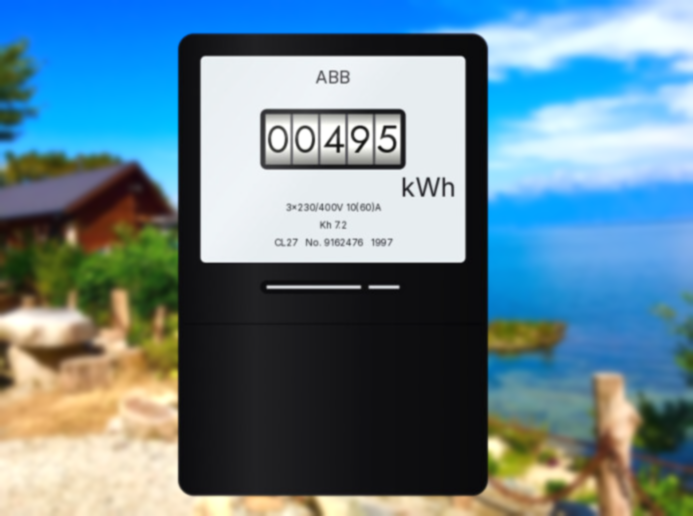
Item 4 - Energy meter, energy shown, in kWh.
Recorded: 495 kWh
